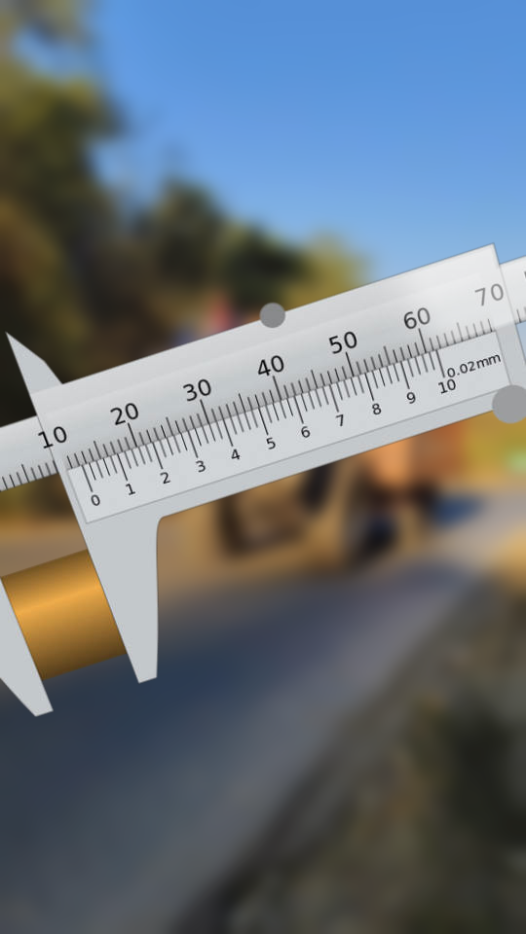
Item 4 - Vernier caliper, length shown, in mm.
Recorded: 12.4 mm
